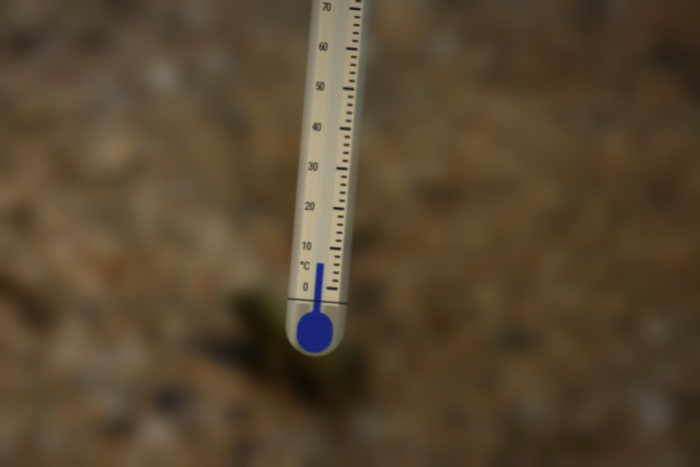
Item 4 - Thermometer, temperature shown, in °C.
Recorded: 6 °C
